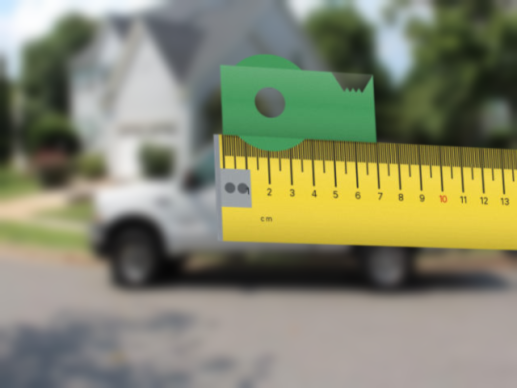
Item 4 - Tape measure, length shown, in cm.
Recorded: 7 cm
